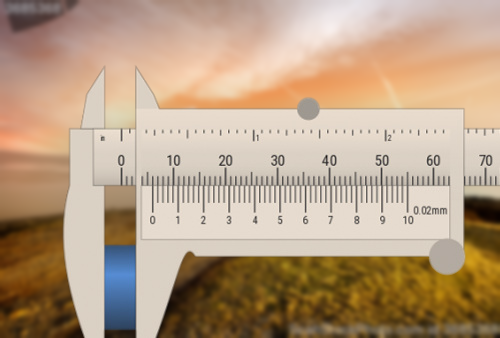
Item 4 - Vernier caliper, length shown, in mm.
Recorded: 6.0 mm
